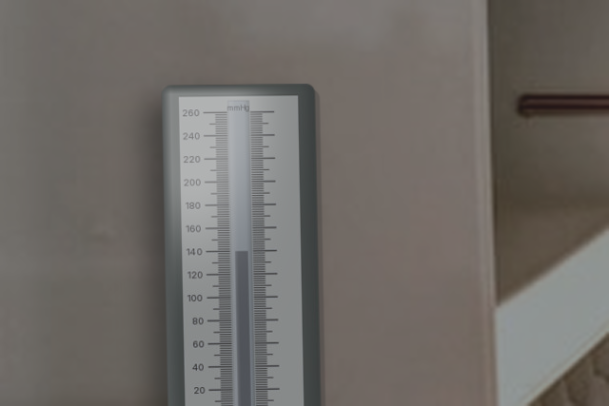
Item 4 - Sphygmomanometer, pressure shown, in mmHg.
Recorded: 140 mmHg
